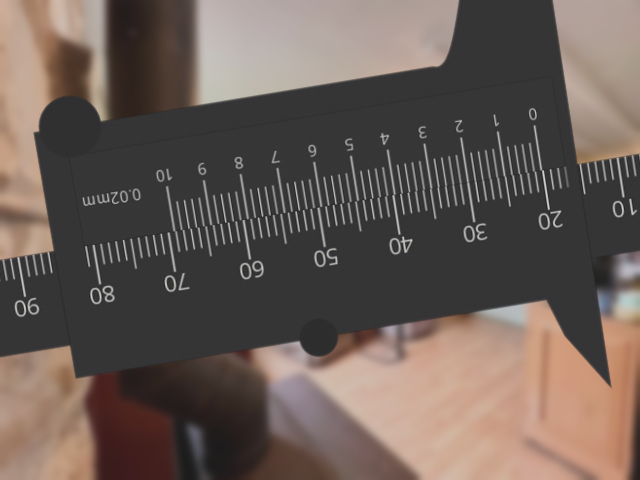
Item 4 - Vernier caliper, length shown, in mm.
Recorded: 20.2 mm
